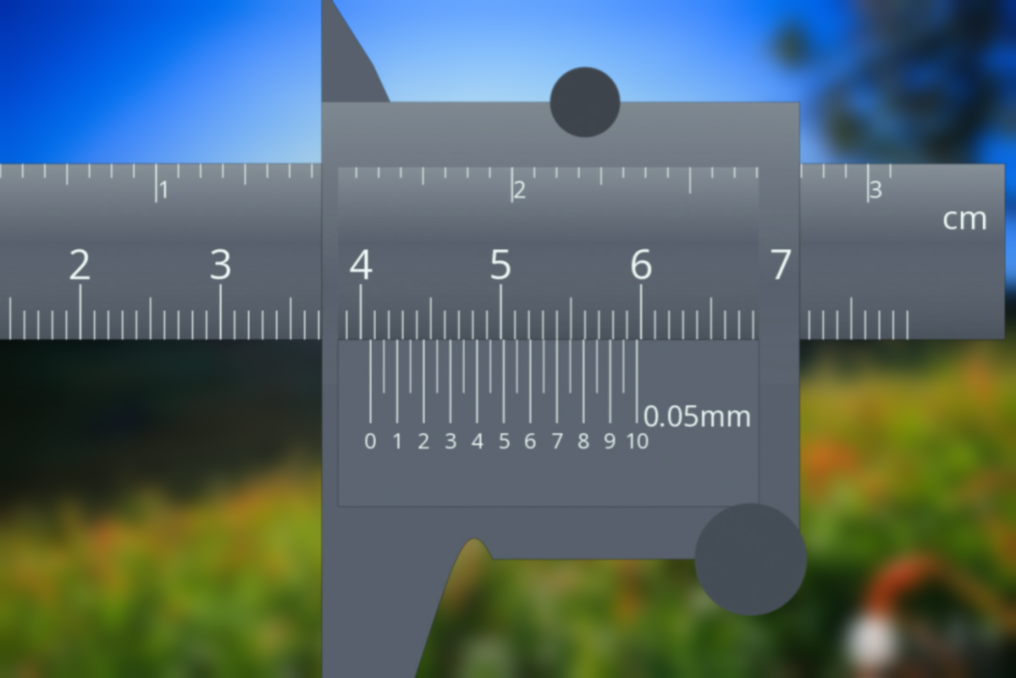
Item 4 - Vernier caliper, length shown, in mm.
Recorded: 40.7 mm
